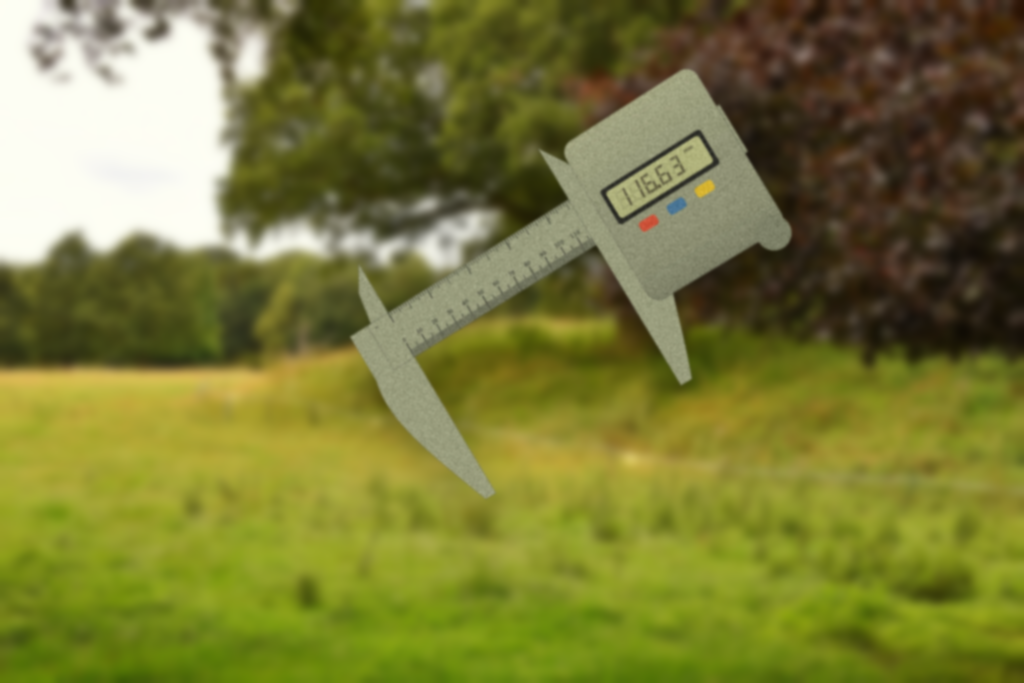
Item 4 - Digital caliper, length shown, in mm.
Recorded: 116.63 mm
